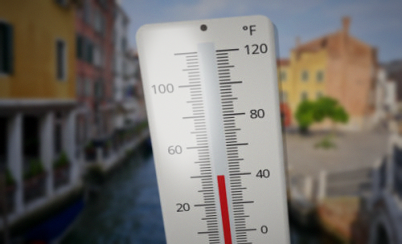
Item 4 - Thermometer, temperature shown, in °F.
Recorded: 40 °F
